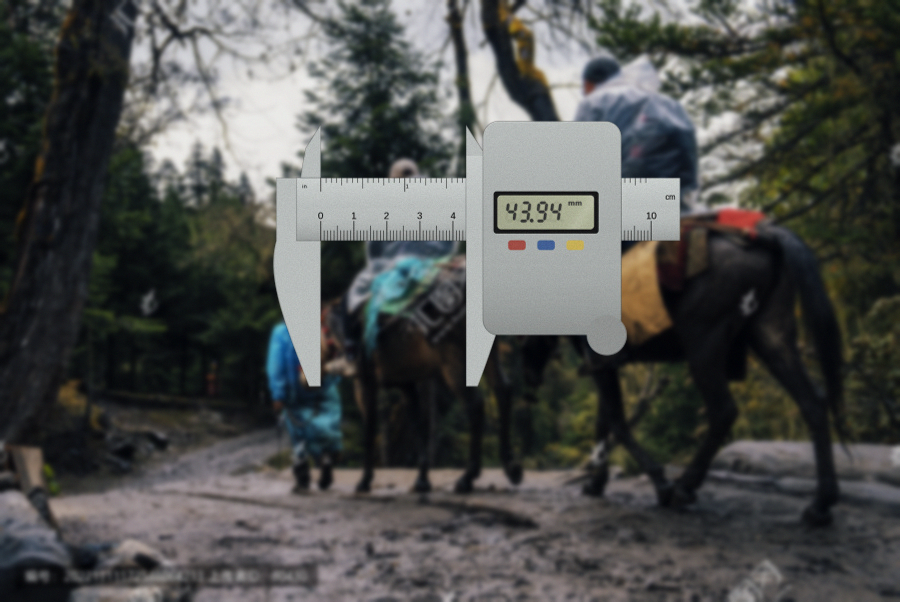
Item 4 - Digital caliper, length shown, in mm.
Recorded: 43.94 mm
